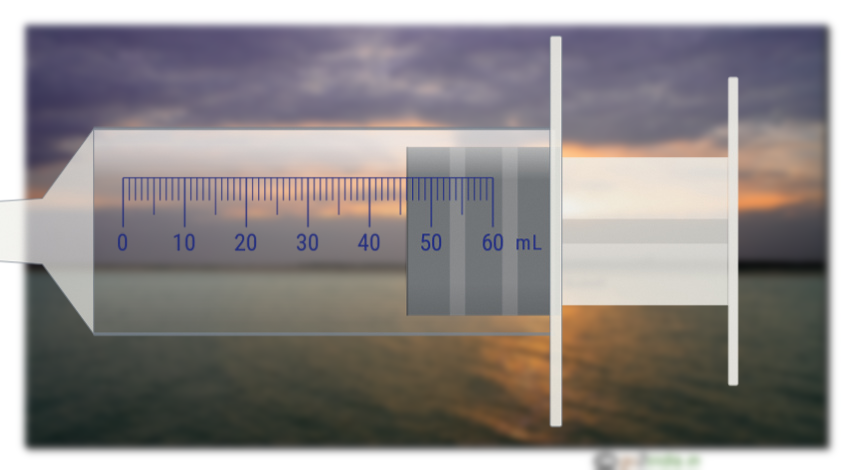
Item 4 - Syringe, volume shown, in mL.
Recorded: 46 mL
